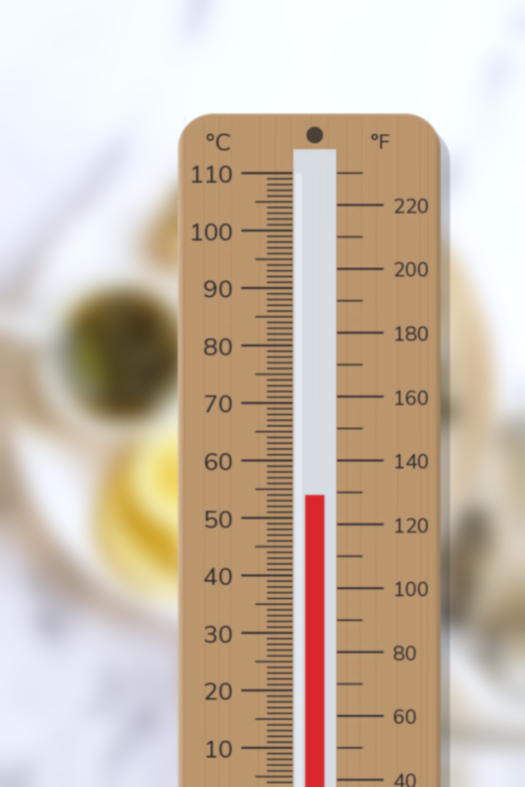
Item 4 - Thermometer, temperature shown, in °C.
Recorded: 54 °C
